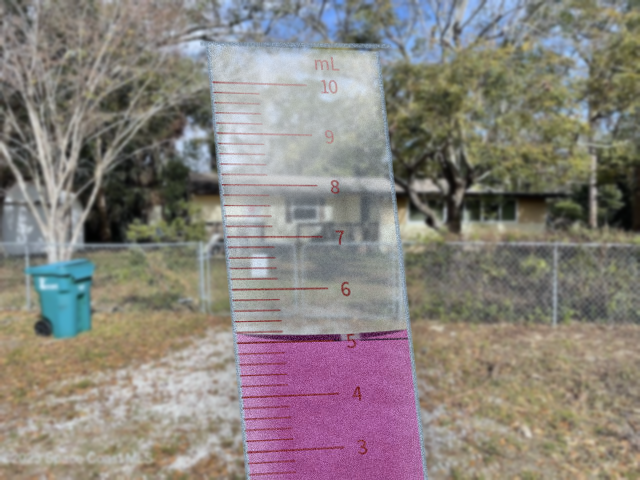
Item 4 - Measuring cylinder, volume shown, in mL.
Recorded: 5 mL
